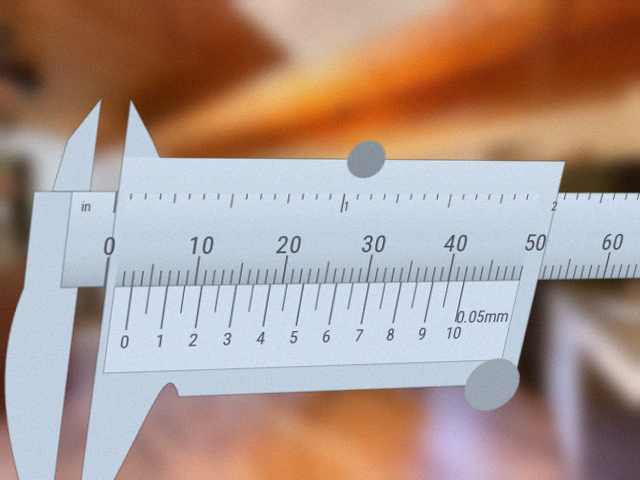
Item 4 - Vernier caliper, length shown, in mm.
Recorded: 3.0 mm
